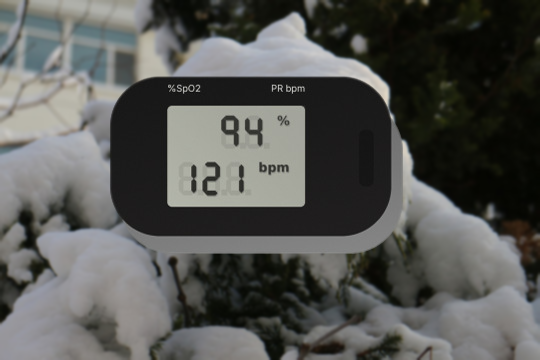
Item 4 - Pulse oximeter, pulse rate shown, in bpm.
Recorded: 121 bpm
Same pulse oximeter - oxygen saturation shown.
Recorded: 94 %
